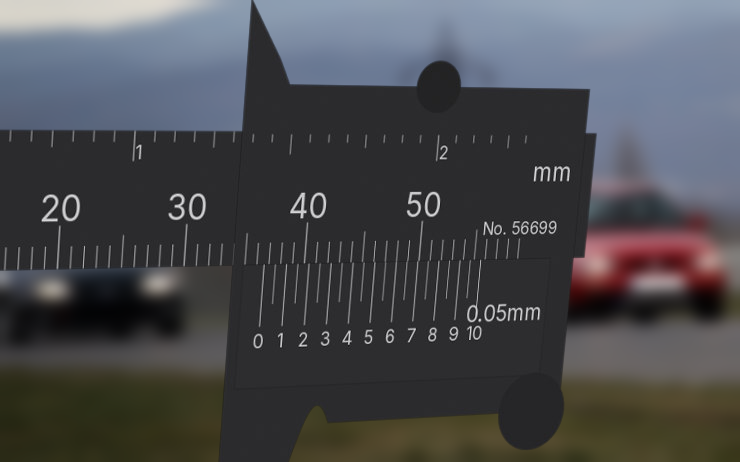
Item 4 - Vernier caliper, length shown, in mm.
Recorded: 36.6 mm
